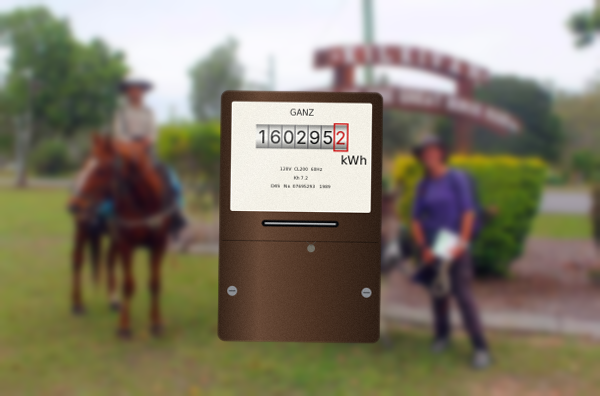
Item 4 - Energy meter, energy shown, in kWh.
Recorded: 160295.2 kWh
